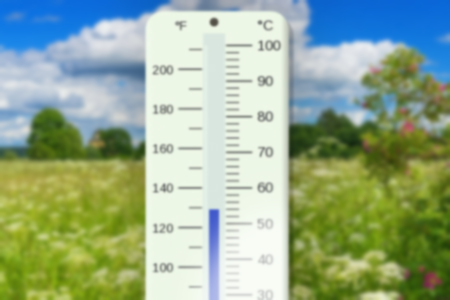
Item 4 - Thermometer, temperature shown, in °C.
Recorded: 54 °C
